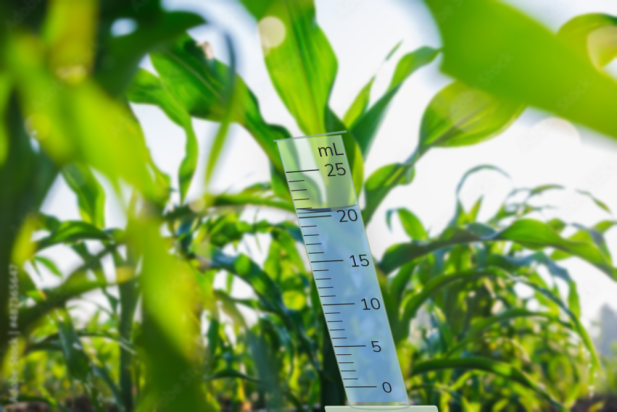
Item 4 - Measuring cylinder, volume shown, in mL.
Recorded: 20.5 mL
